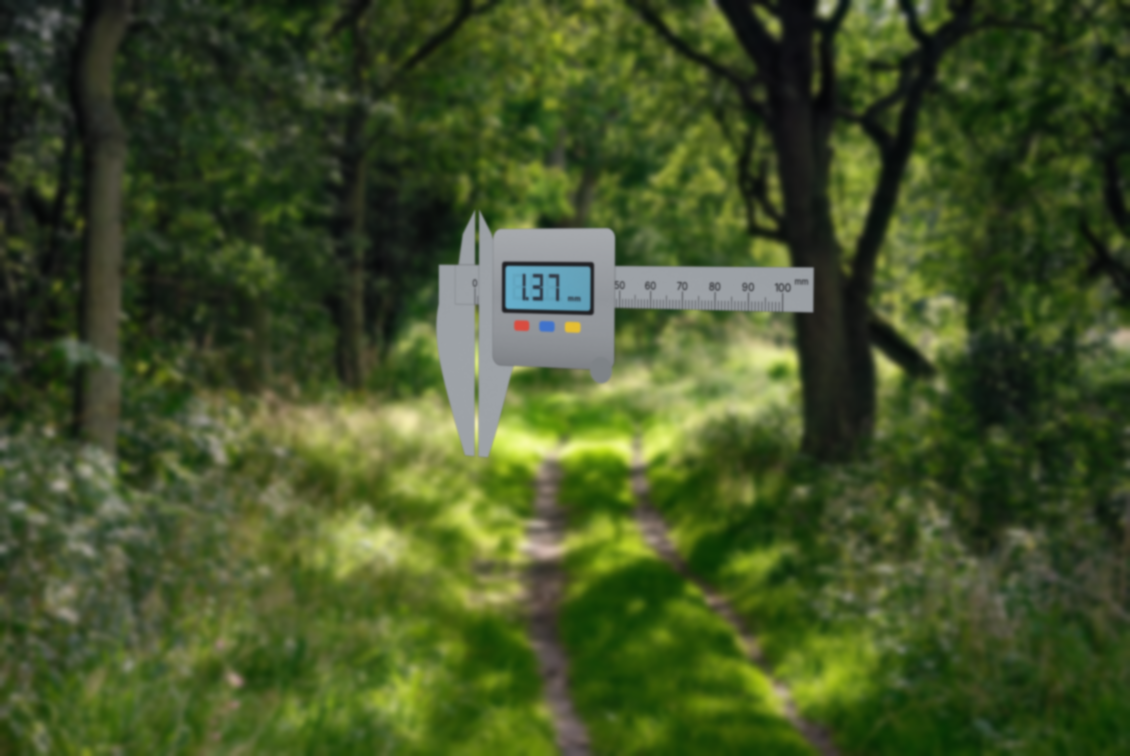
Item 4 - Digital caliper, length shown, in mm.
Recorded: 1.37 mm
